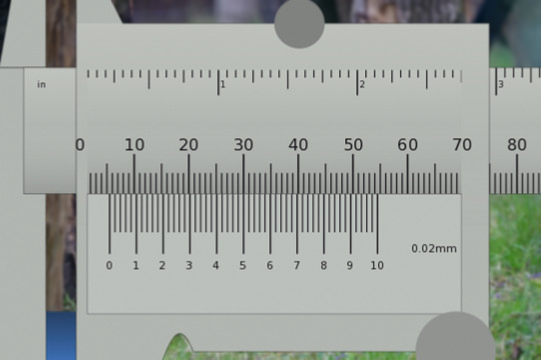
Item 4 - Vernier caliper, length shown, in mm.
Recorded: 5.5 mm
